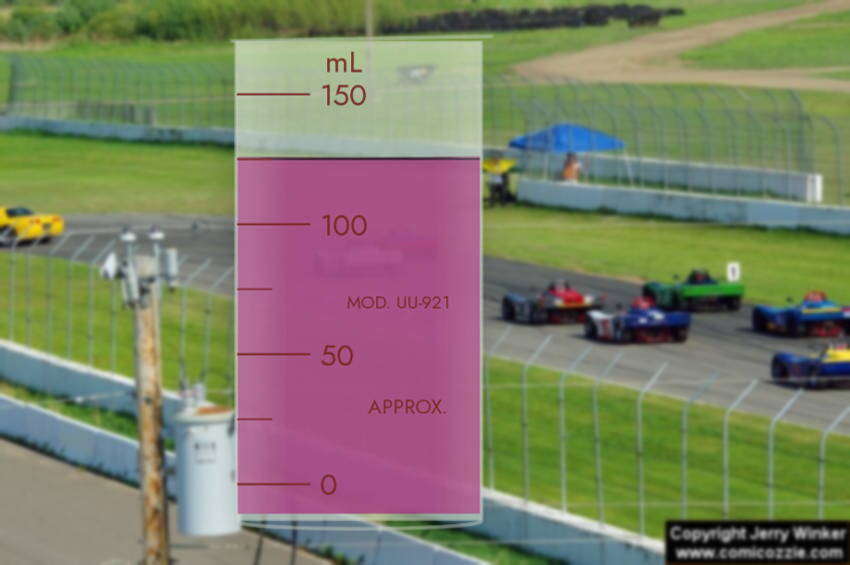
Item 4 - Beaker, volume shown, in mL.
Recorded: 125 mL
